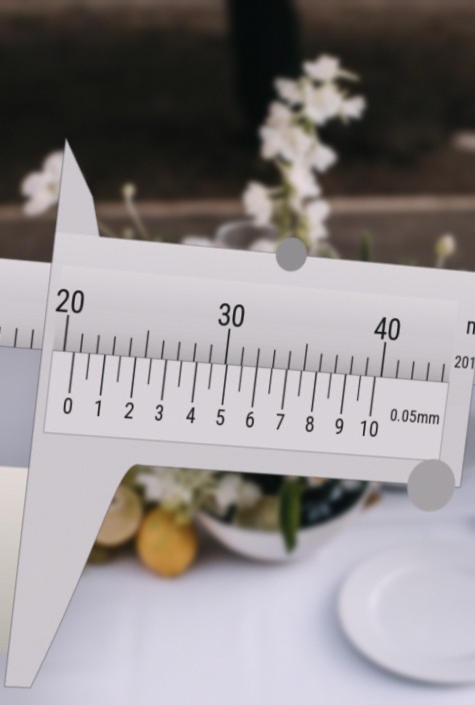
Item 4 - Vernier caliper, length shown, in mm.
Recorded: 20.6 mm
